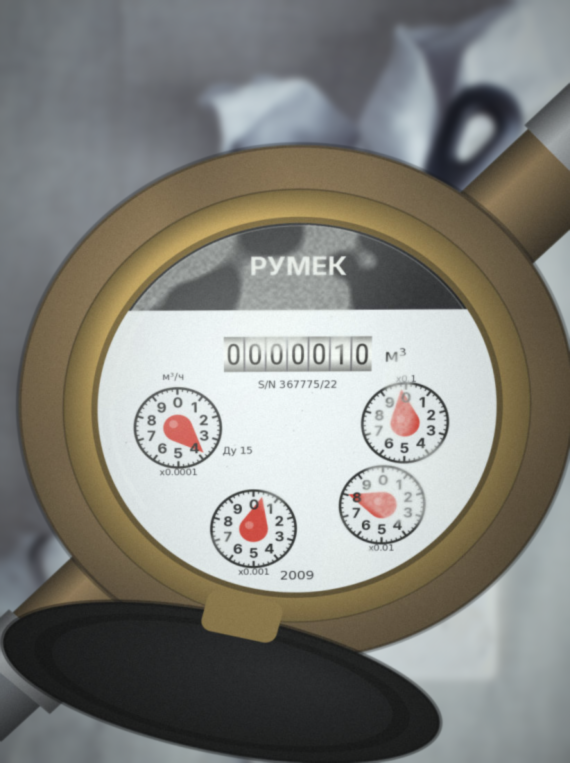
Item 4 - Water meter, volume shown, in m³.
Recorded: 9.9803 m³
